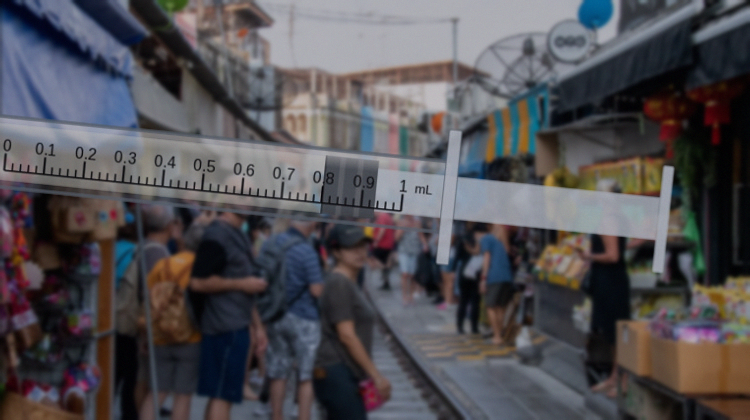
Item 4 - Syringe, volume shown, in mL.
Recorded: 0.8 mL
